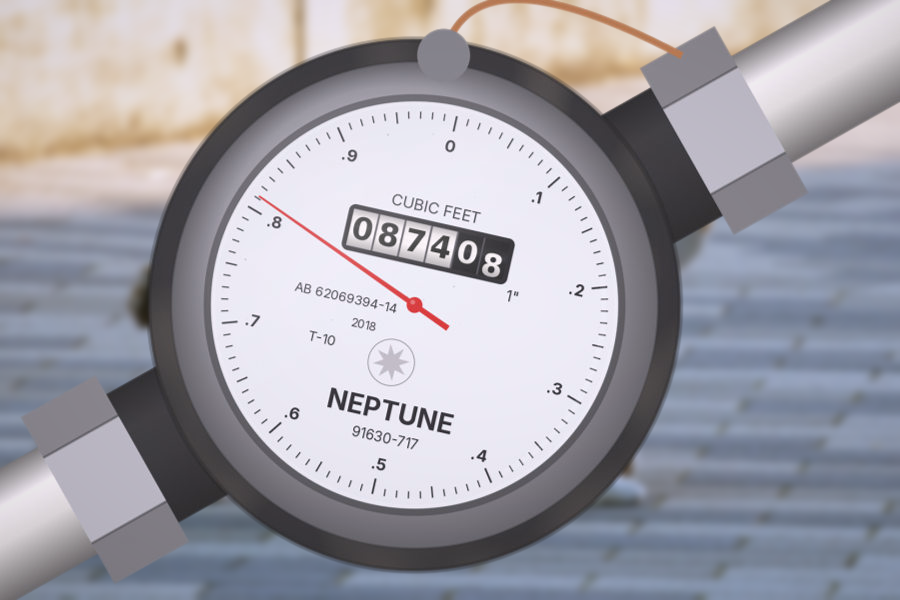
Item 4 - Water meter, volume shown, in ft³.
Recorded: 87407.81 ft³
